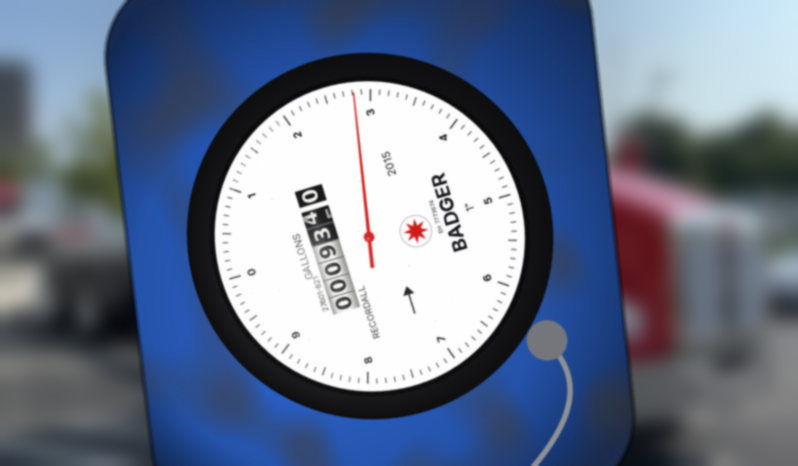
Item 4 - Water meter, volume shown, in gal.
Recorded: 9342.8 gal
